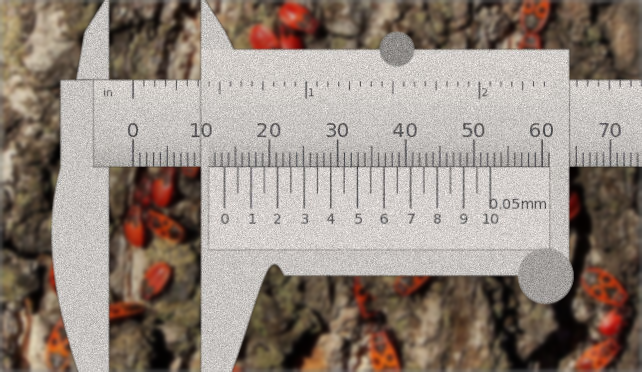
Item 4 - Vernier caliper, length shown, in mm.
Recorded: 13.4 mm
